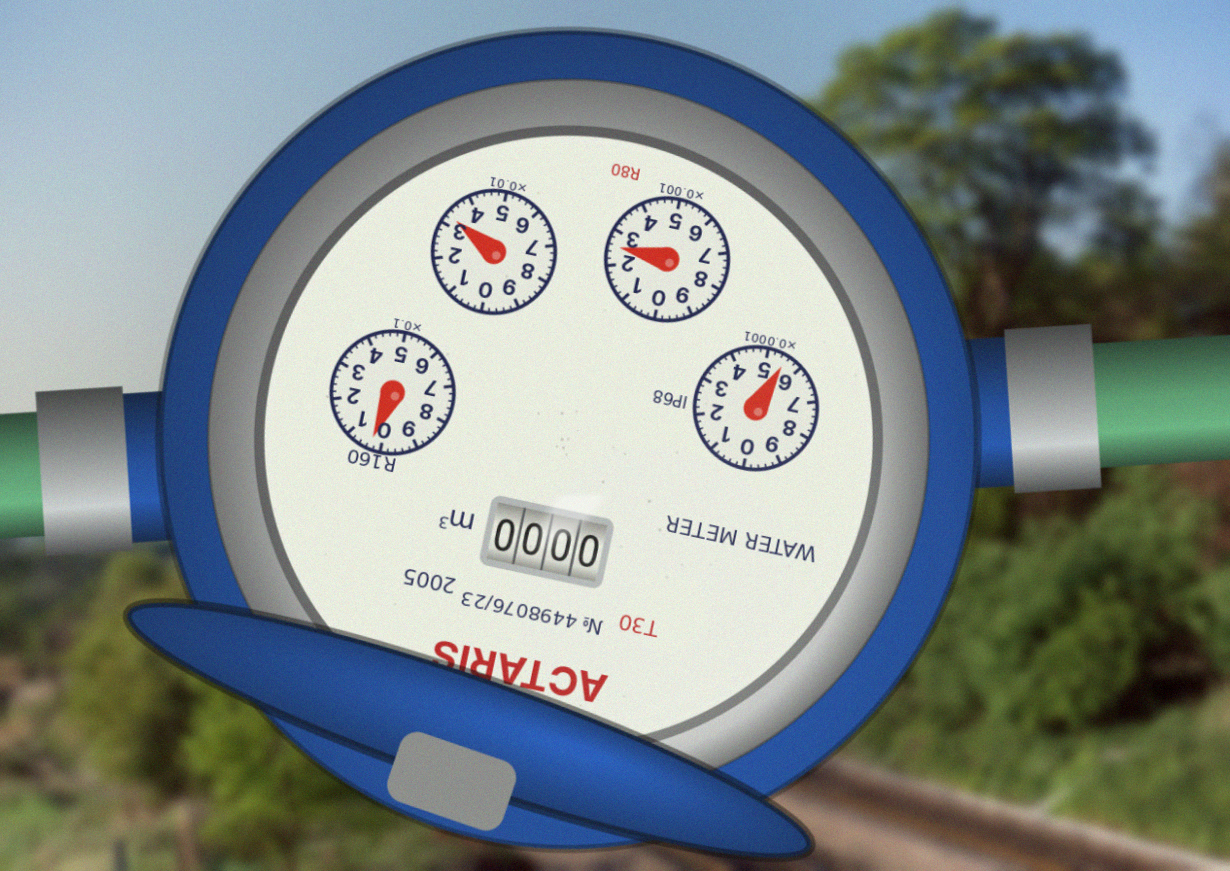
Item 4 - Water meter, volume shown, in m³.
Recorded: 0.0325 m³
